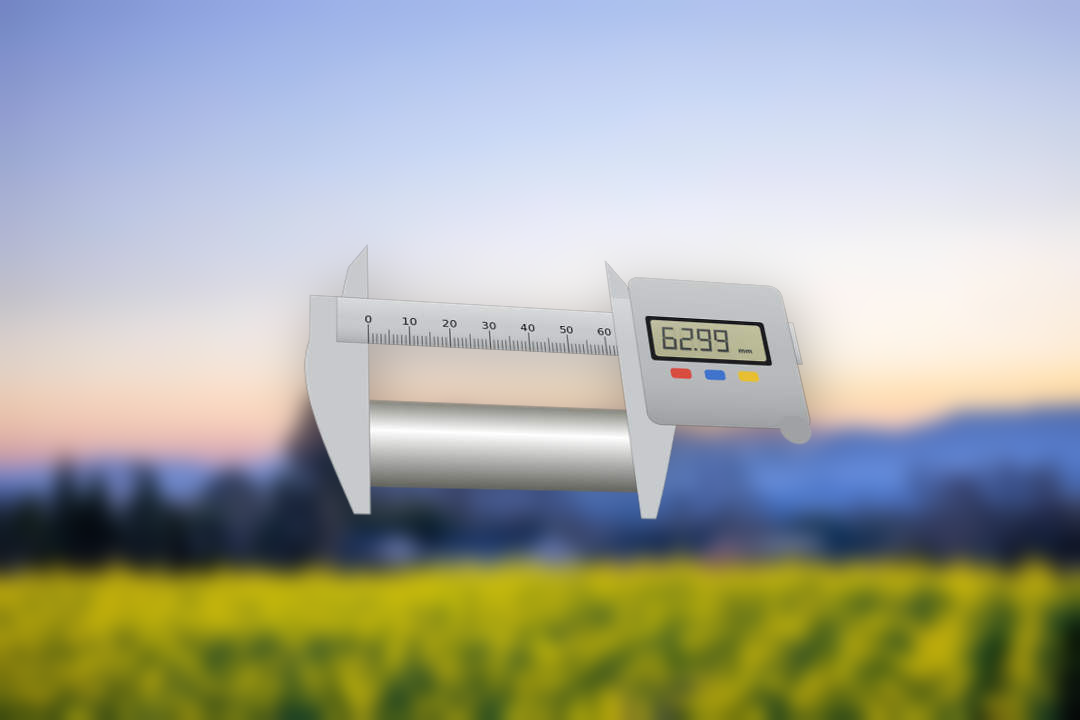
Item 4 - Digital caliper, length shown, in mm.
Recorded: 62.99 mm
